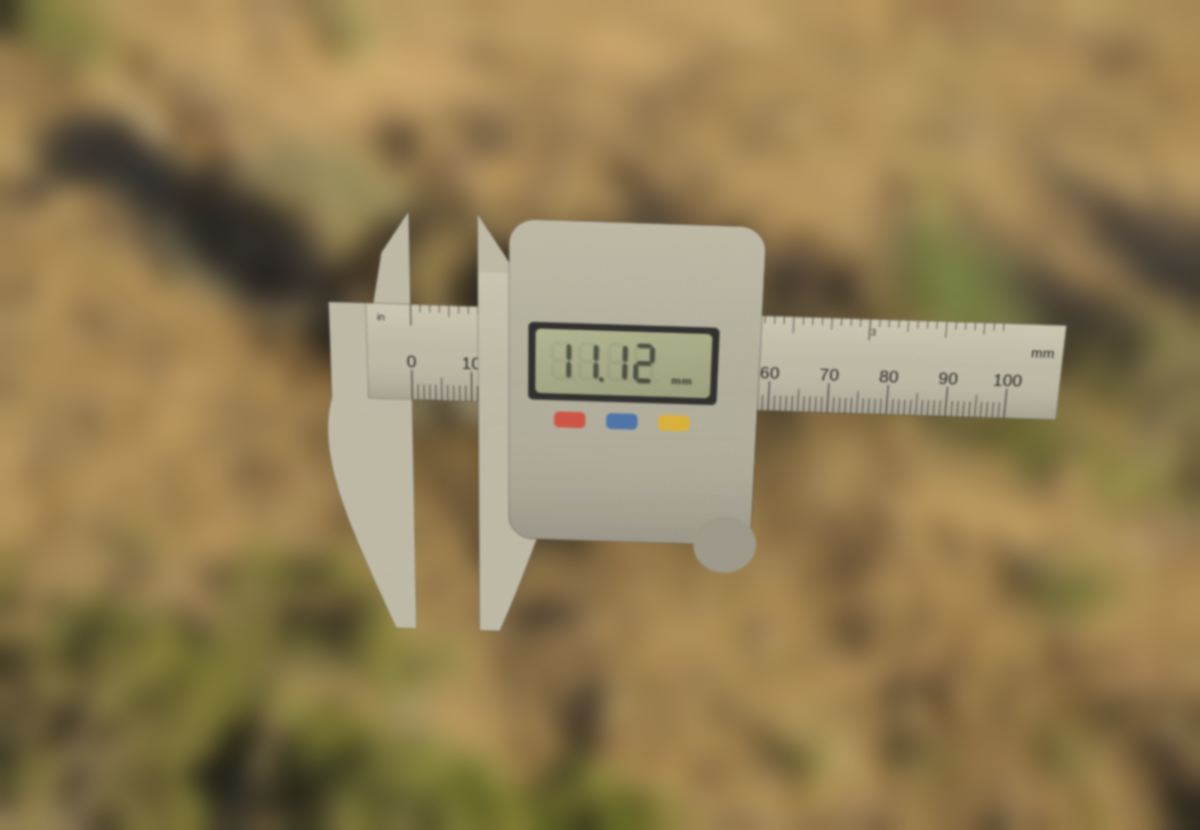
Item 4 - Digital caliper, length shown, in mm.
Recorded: 11.12 mm
